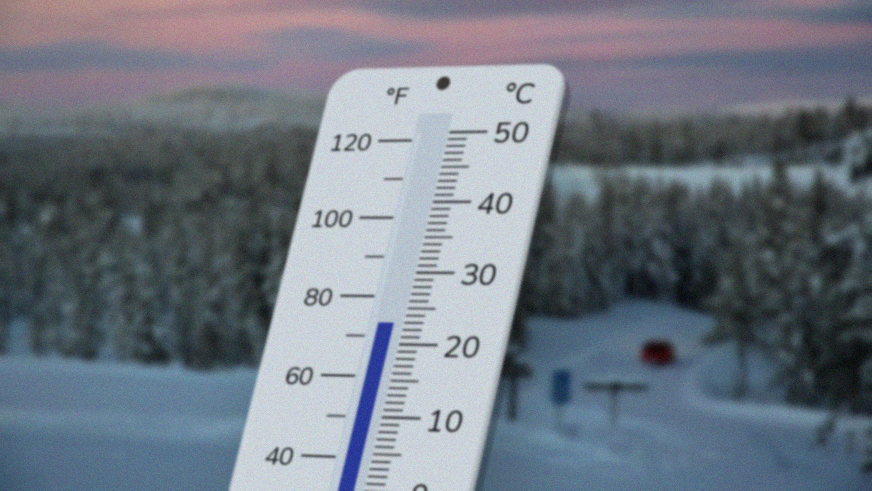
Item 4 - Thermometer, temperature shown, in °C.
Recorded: 23 °C
